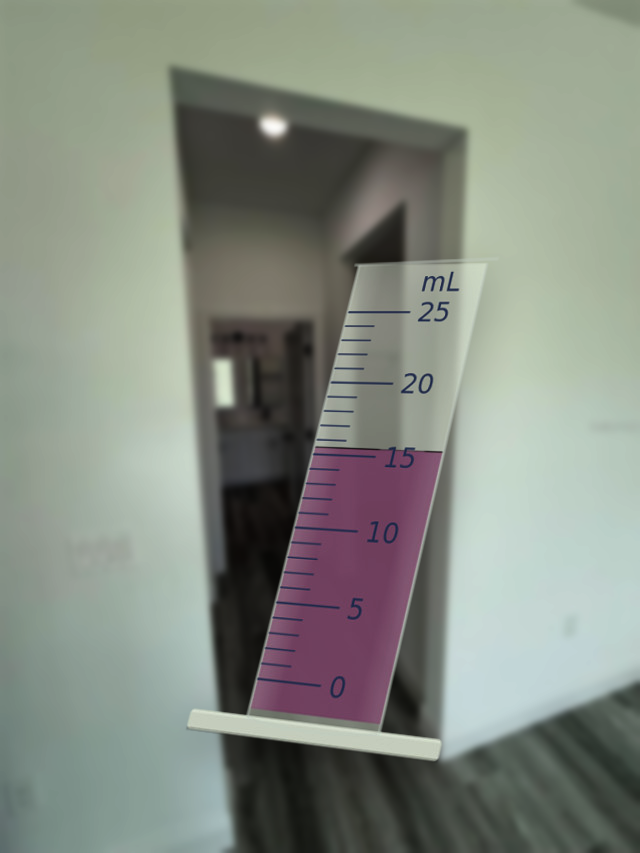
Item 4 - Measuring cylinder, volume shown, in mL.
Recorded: 15.5 mL
